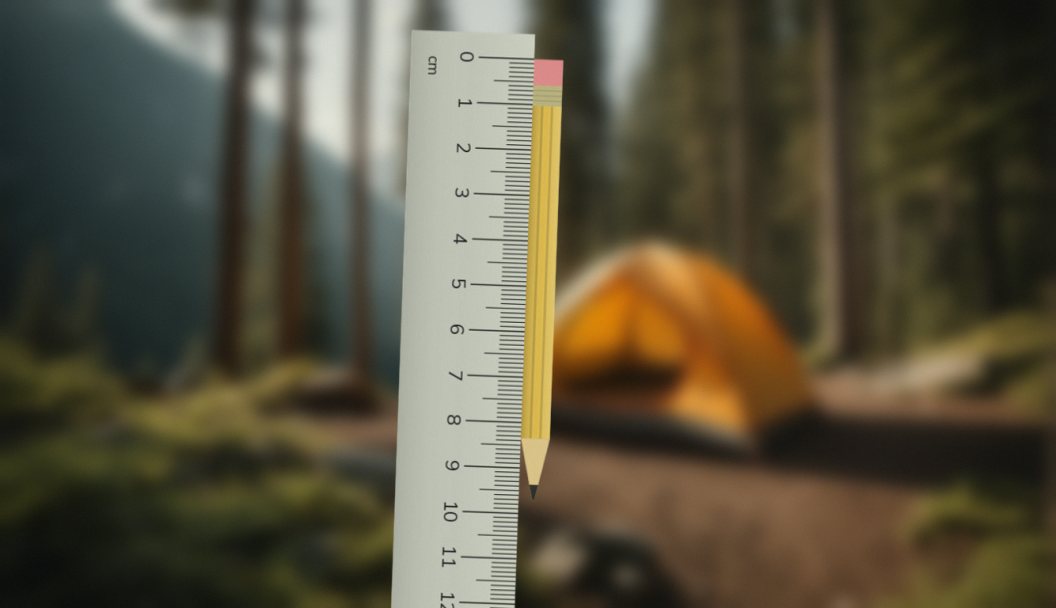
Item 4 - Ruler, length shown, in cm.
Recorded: 9.7 cm
